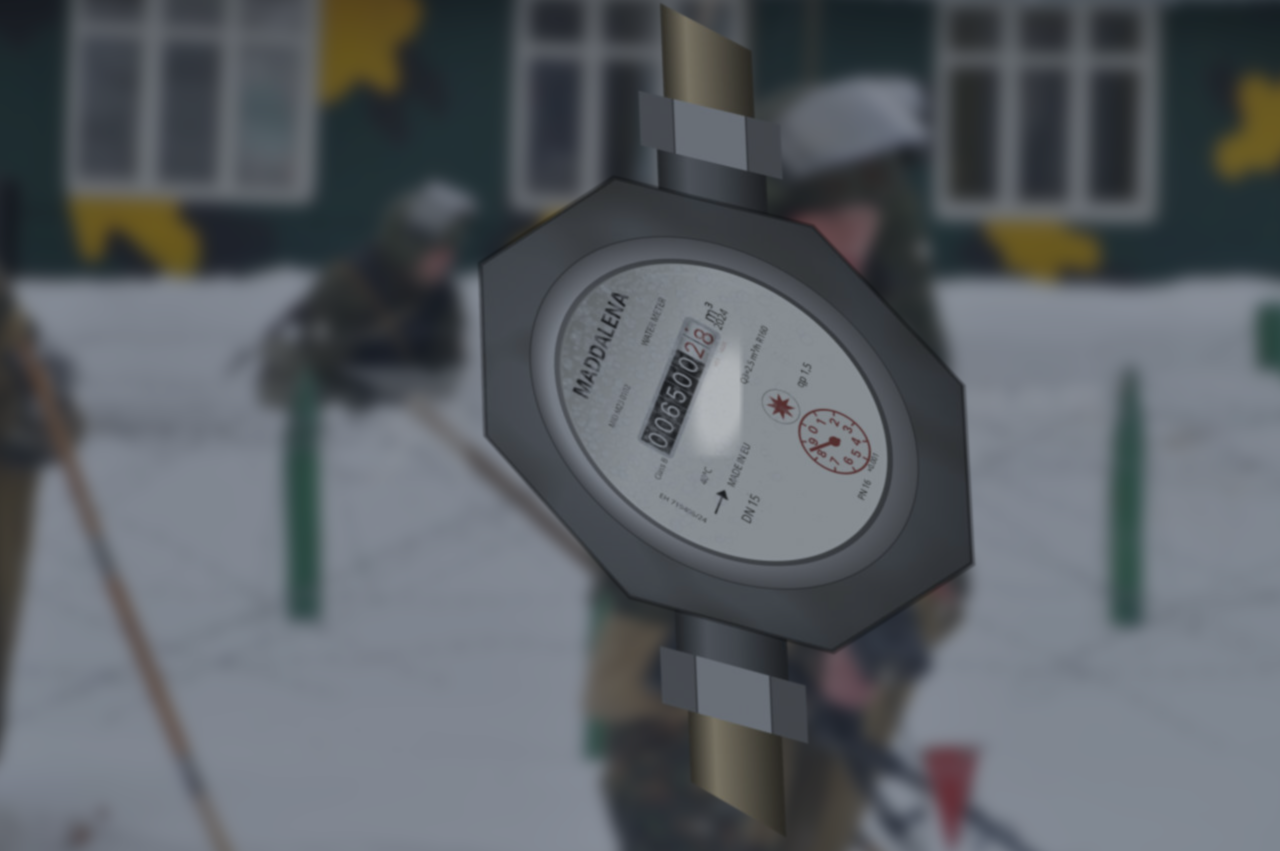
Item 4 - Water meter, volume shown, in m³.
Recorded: 6500.278 m³
